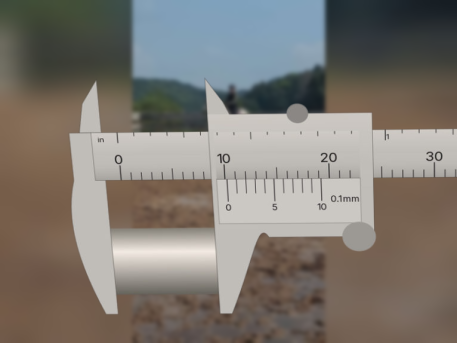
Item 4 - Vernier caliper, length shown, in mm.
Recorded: 10.2 mm
